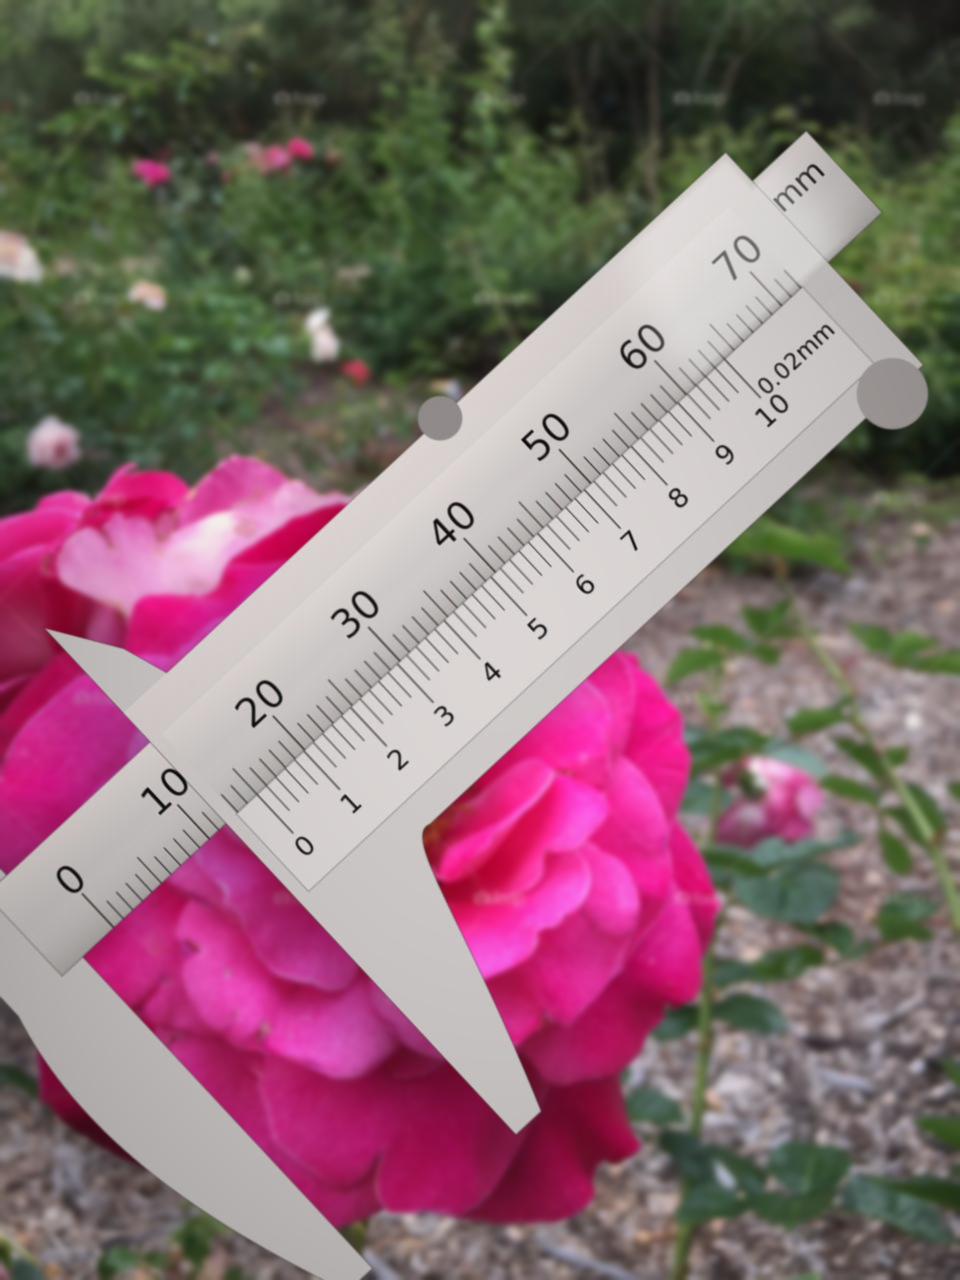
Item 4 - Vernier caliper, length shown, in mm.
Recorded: 15.0 mm
